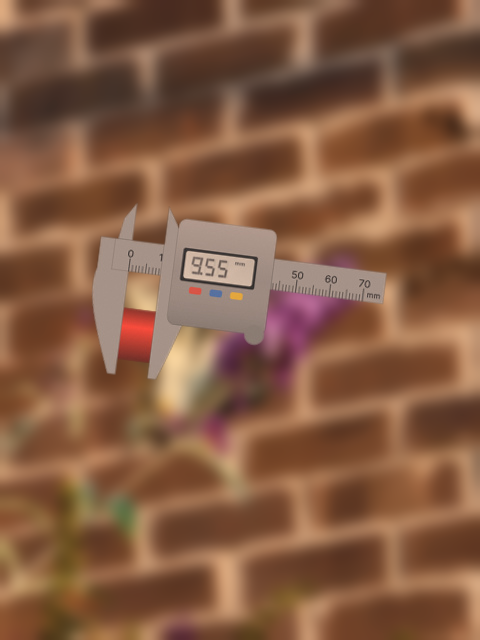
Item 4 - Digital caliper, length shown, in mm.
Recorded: 9.55 mm
